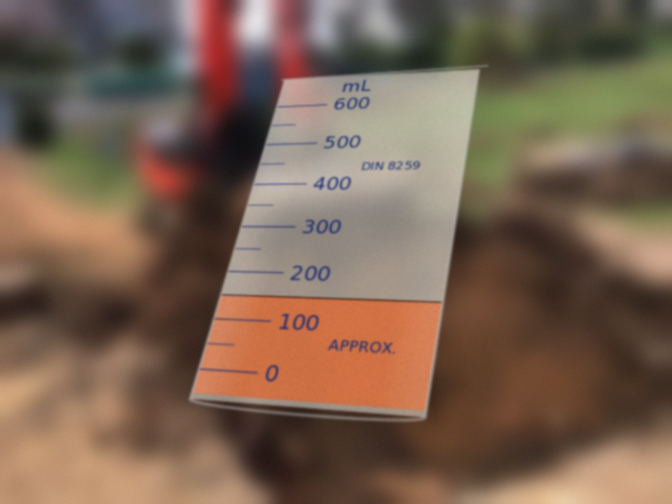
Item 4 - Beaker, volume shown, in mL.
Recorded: 150 mL
